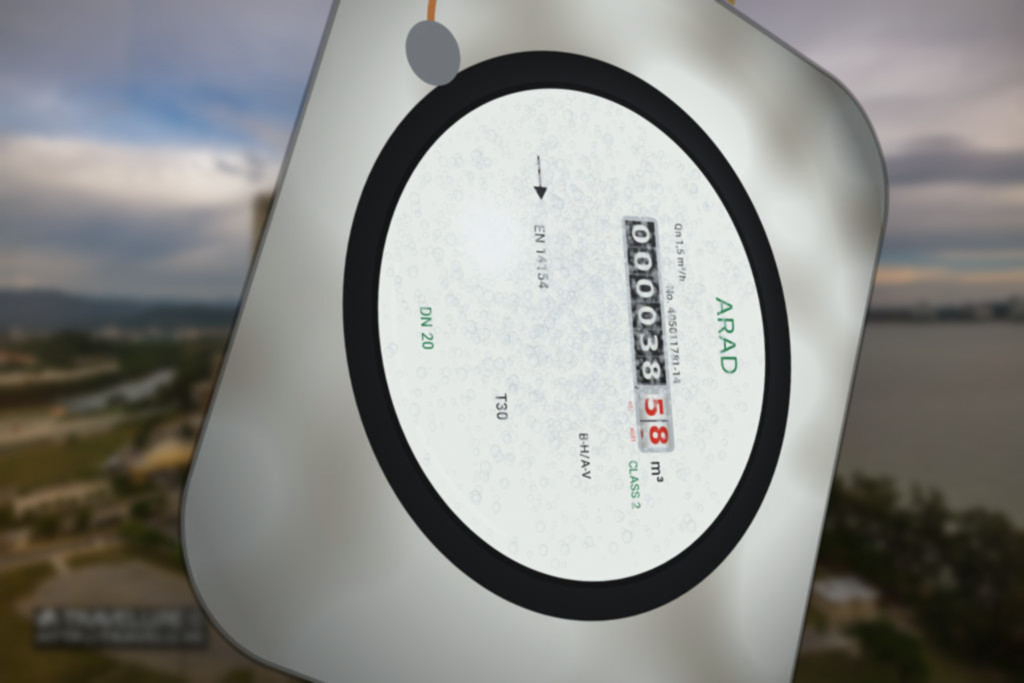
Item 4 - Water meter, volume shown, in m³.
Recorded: 38.58 m³
